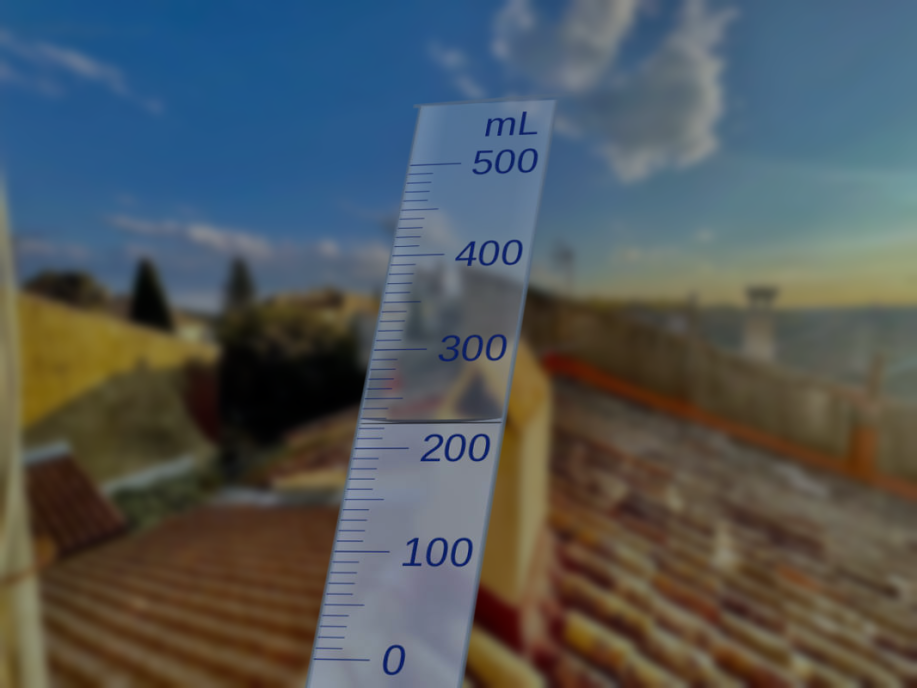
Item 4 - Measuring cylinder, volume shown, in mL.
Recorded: 225 mL
